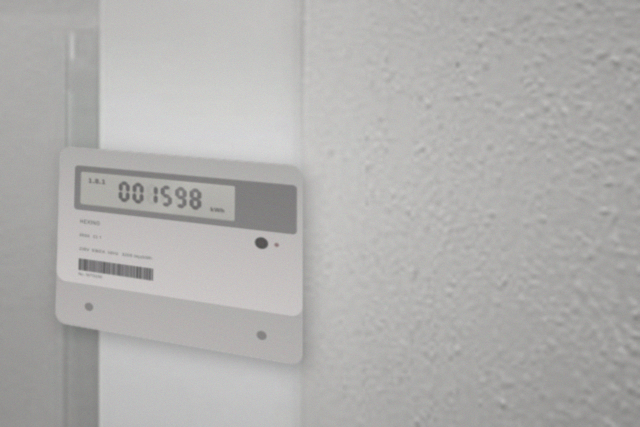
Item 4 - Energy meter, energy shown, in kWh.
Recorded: 1598 kWh
